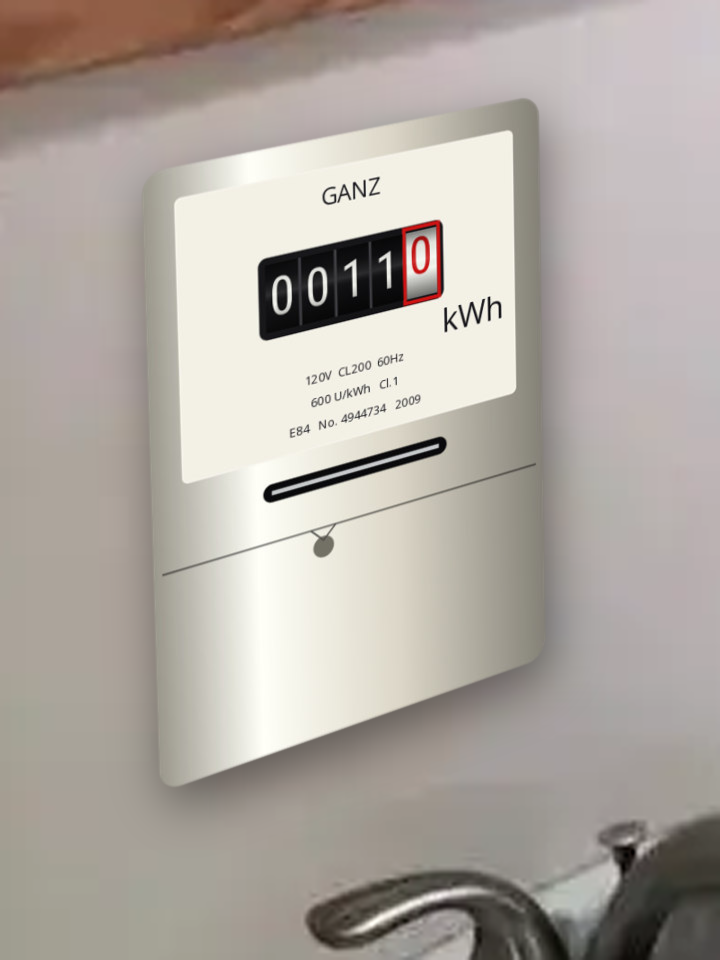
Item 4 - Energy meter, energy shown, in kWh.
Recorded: 11.0 kWh
